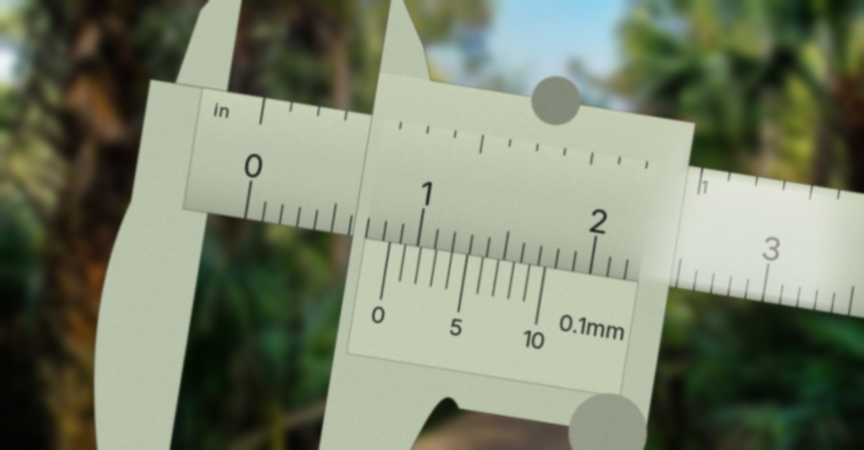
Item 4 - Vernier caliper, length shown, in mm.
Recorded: 8.4 mm
